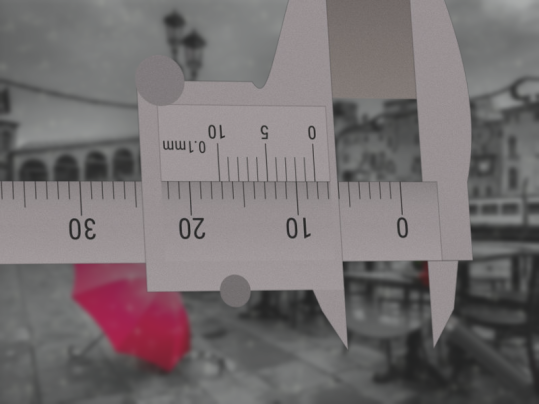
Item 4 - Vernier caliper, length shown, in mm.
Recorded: 8.2 mm
